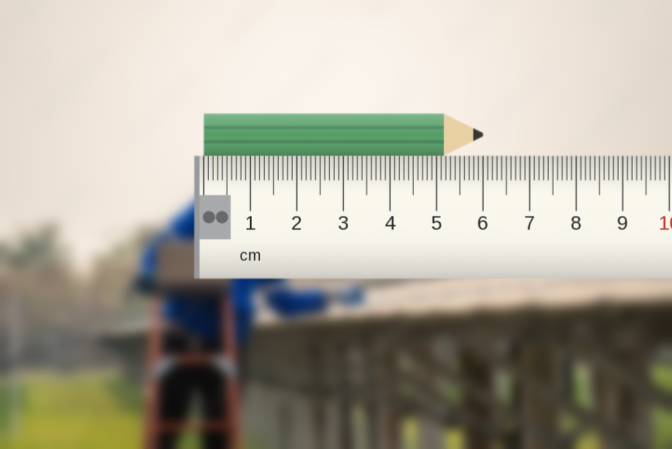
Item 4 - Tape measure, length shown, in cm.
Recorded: 6 cm
